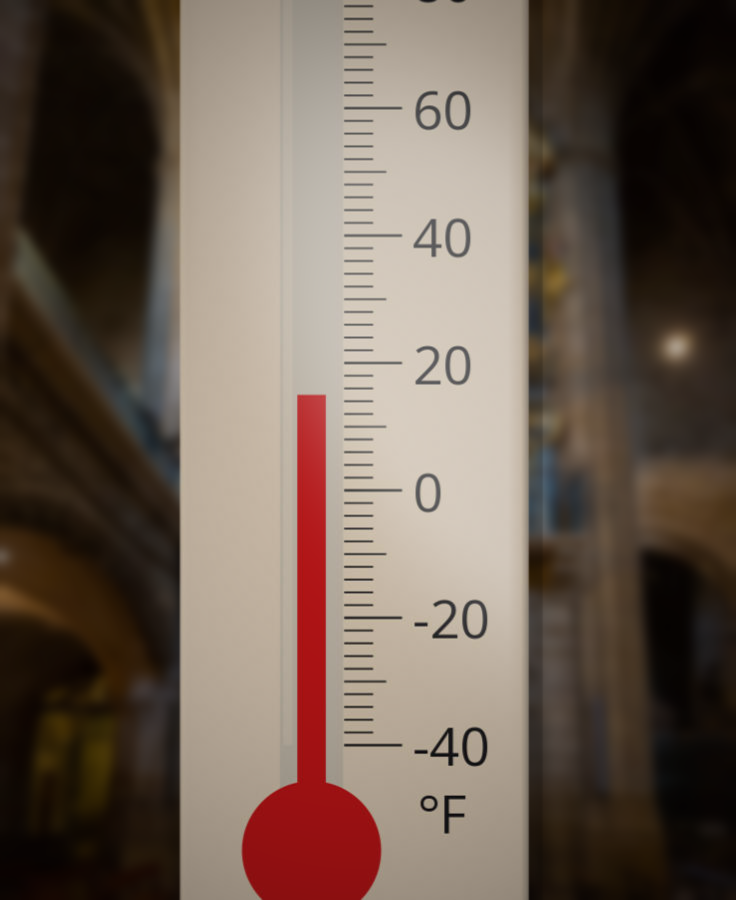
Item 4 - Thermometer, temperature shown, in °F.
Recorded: 15 °F
